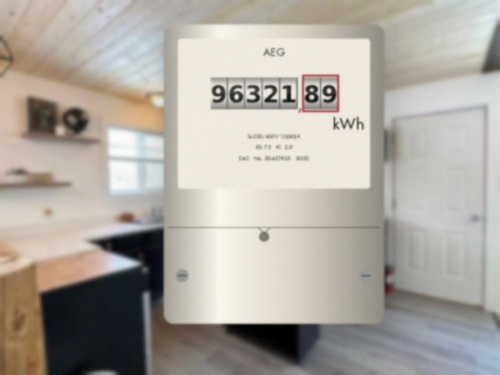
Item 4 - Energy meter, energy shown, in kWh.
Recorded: 96321.89 kWh
